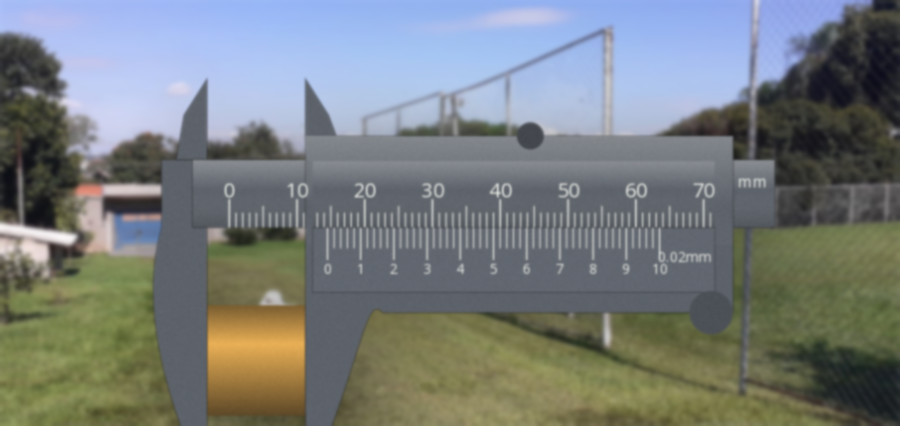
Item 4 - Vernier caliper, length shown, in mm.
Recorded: 14.5 mm
